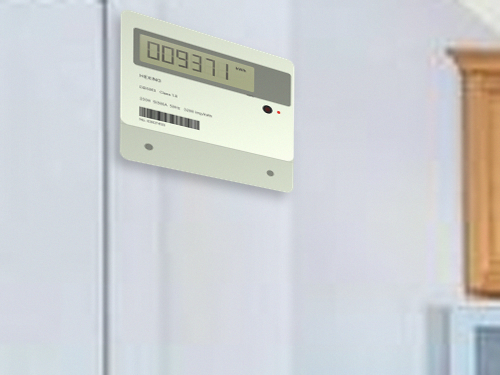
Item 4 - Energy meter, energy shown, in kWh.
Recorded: 9371 kWh
